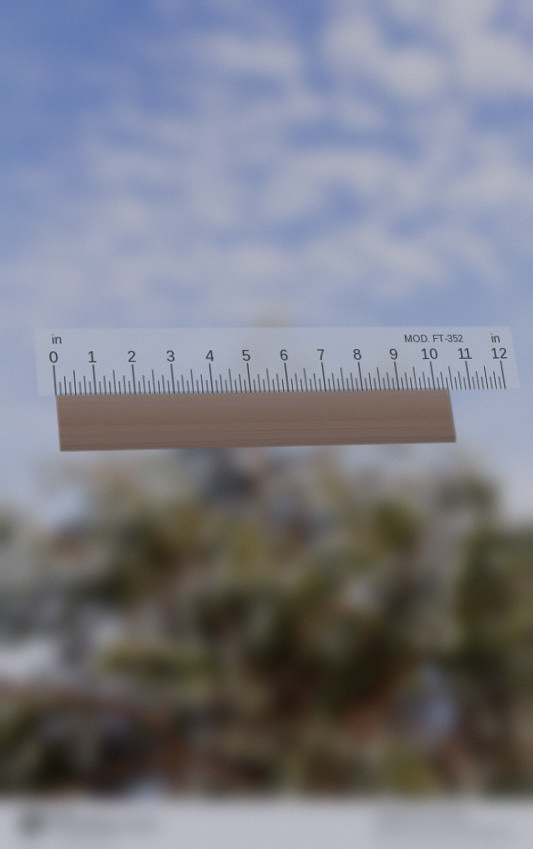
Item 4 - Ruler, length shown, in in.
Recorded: 10.375 in
